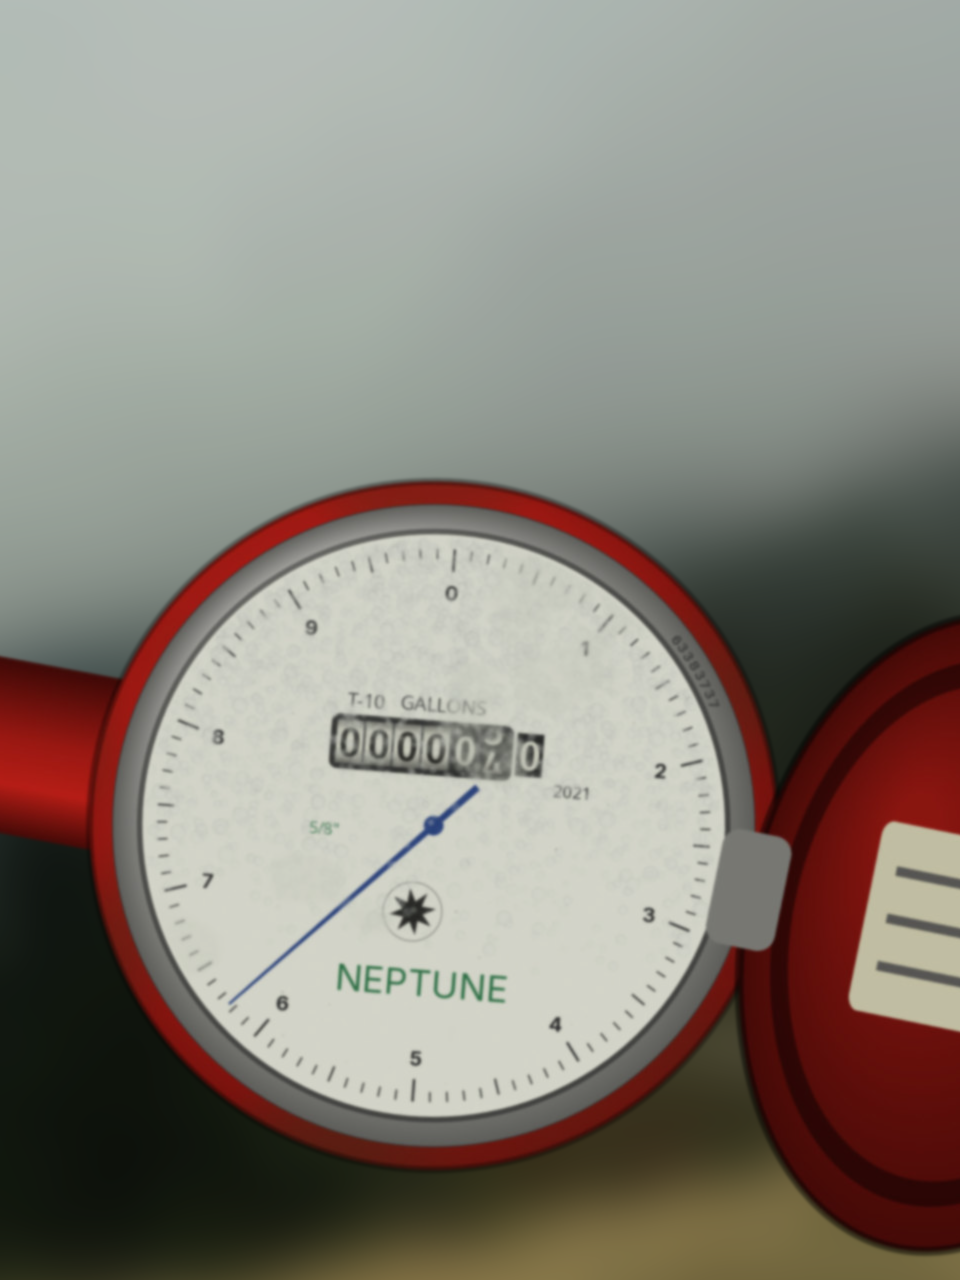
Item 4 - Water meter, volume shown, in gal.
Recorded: 36.2 gal
